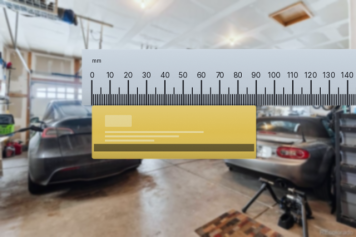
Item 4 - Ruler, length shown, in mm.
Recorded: 90 mm
